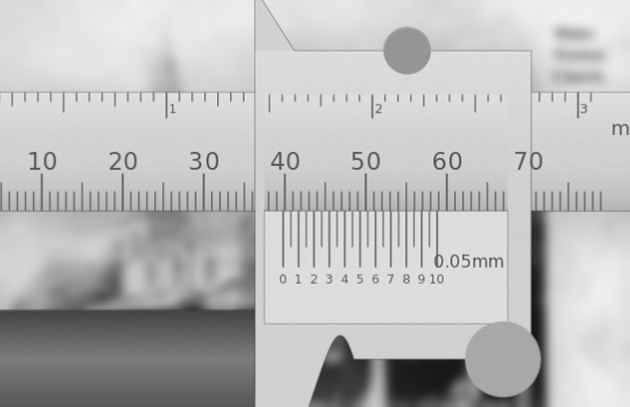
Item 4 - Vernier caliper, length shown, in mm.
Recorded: 39.8 mm
